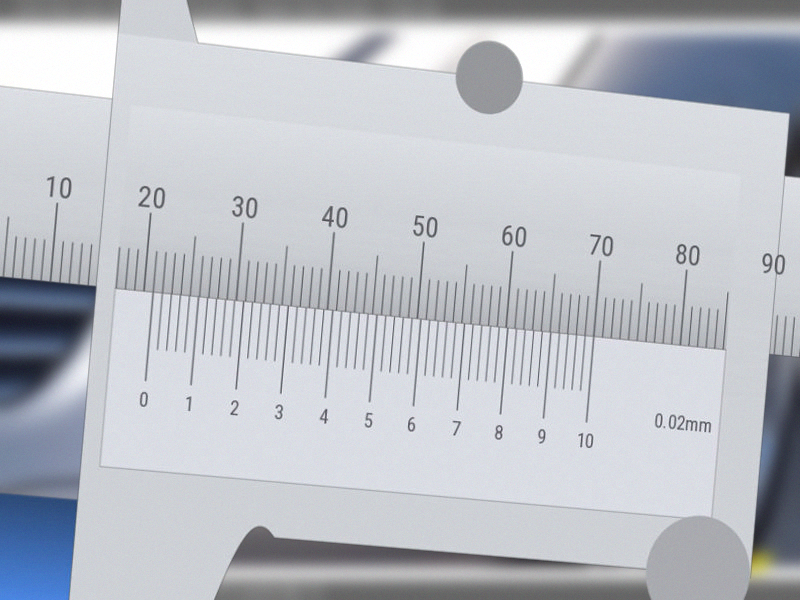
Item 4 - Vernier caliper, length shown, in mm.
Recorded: 21.0 mm
